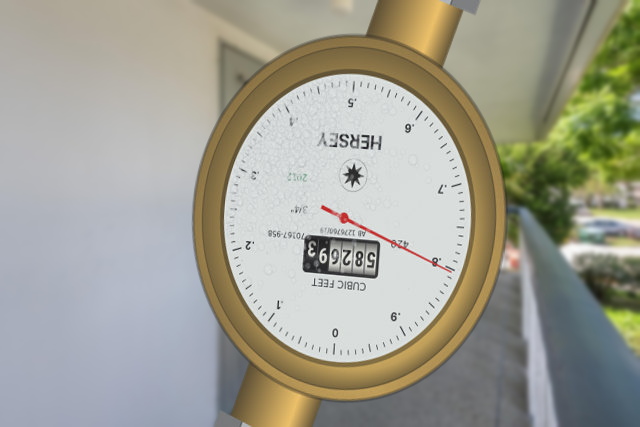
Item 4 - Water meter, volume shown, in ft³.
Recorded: 582692.80 ft³
